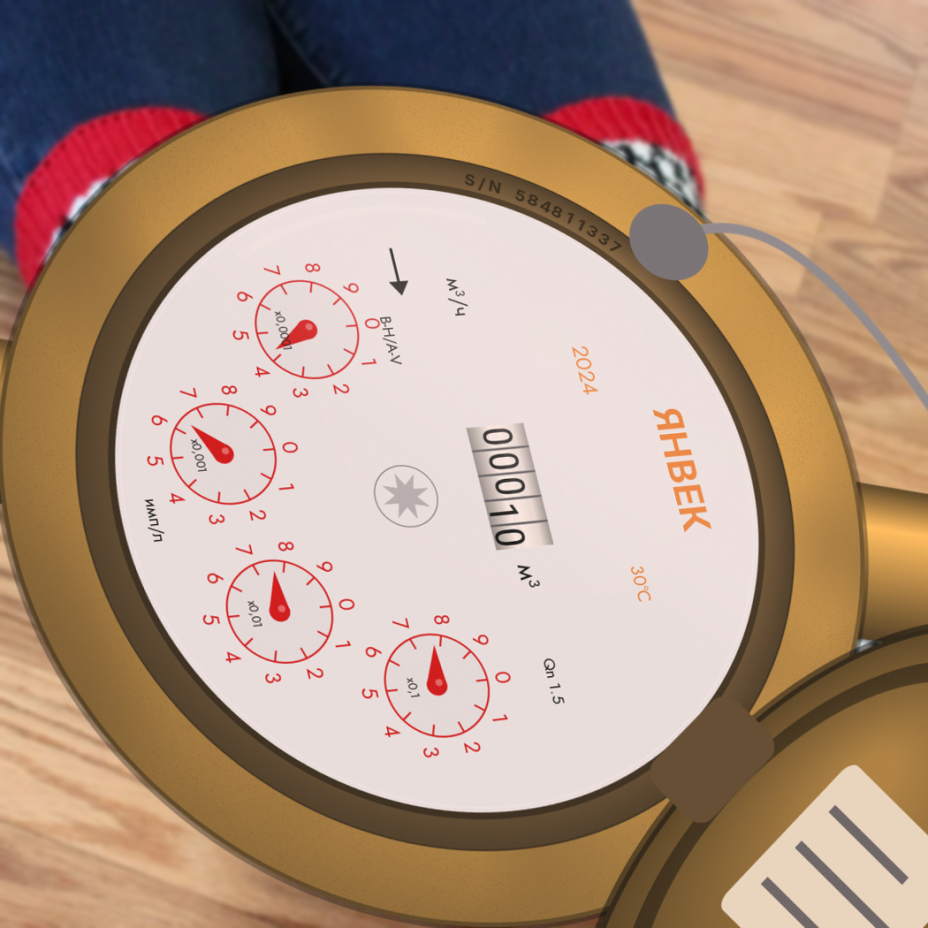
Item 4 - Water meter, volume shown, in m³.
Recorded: 9.7764 m³
